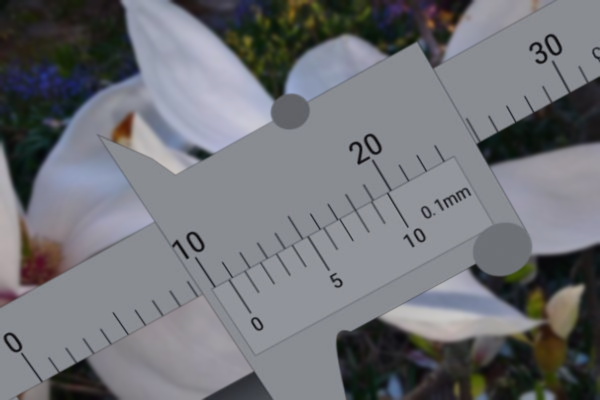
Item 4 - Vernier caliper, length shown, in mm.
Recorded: 10.8 mm
